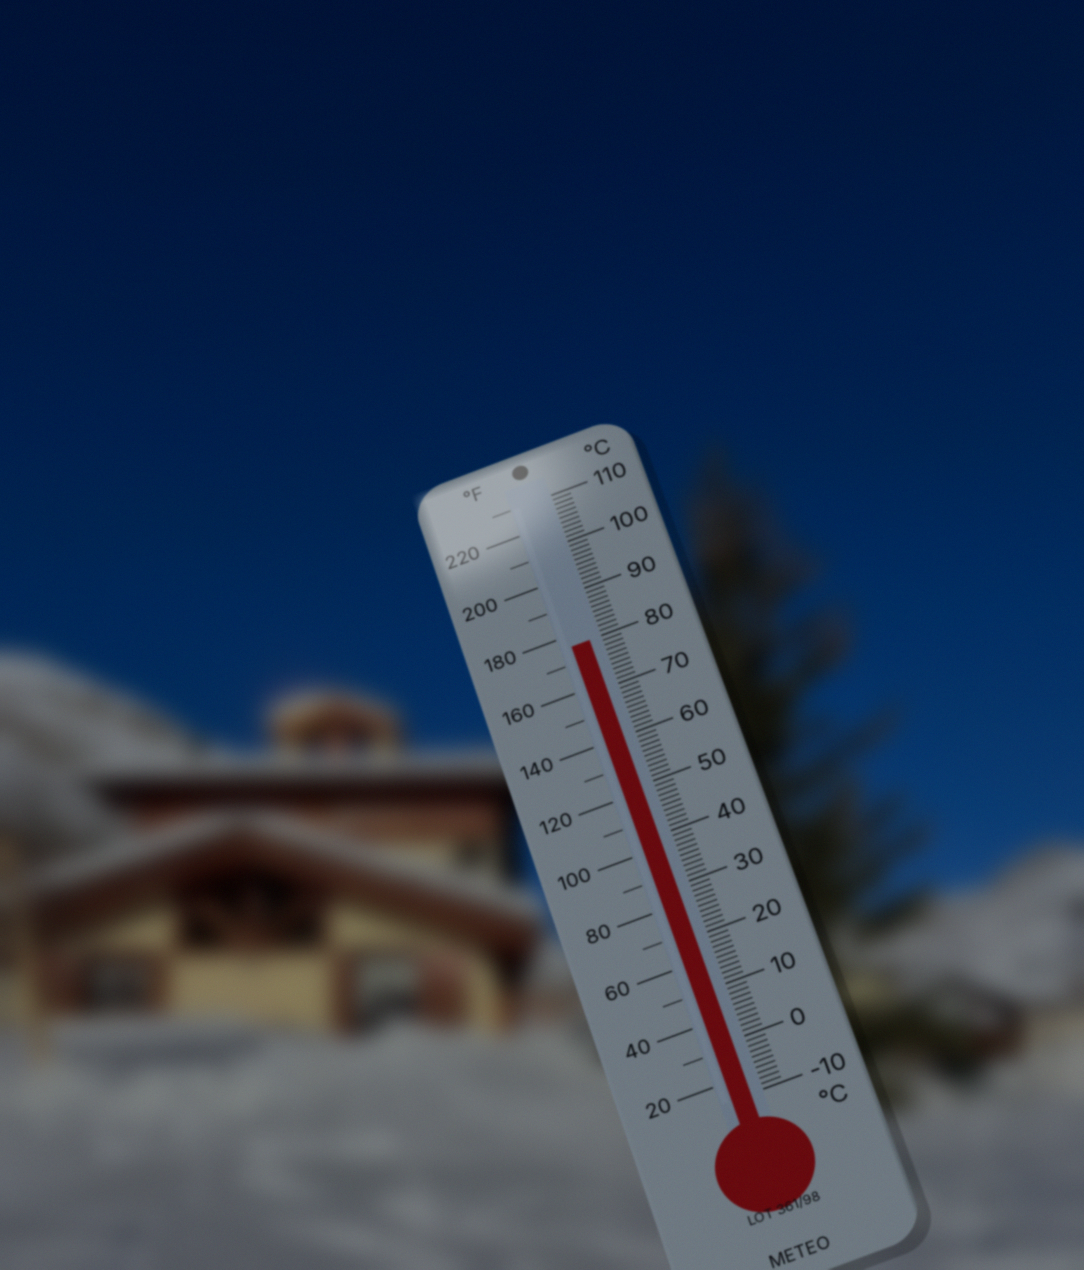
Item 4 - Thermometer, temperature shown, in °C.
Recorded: 80 °C
